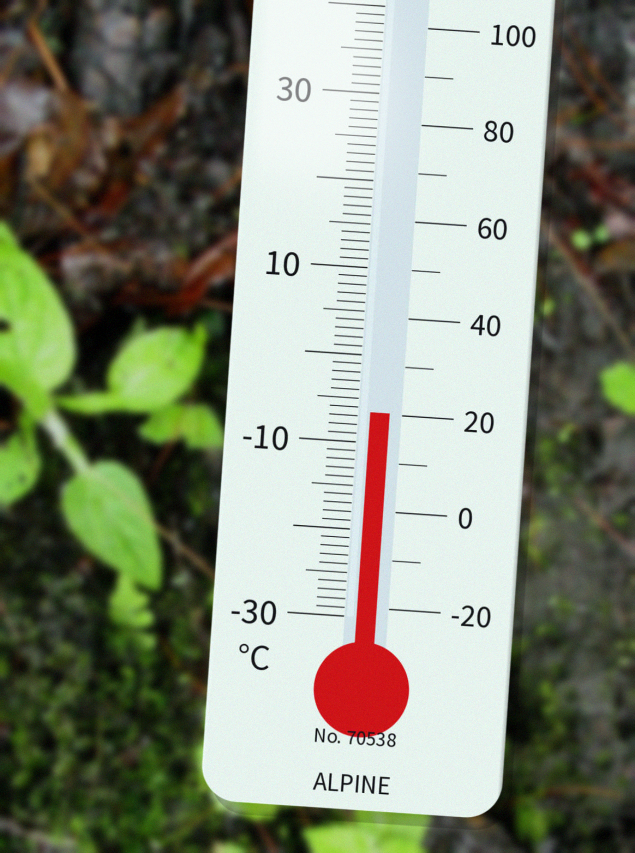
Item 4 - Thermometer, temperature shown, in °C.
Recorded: -6.5 °C
